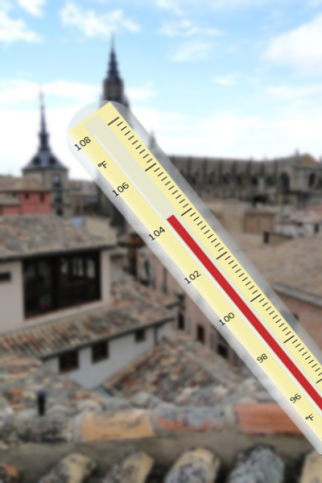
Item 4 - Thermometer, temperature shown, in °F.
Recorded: 104.2 °F
